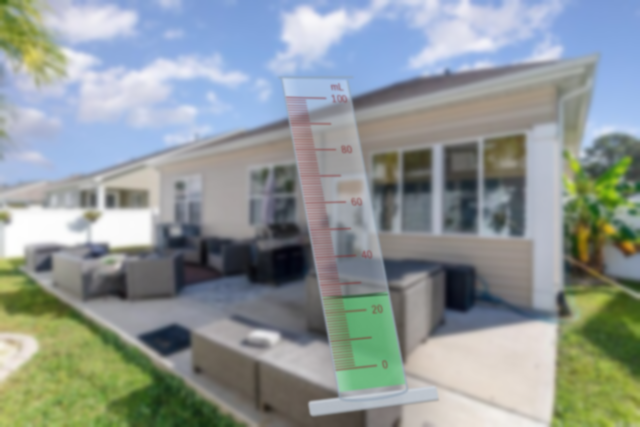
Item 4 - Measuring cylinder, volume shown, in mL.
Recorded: 25 mL
